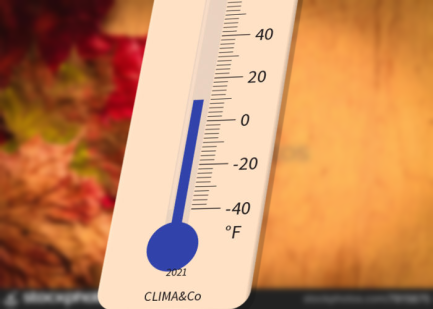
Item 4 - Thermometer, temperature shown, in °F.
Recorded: 10 °F
